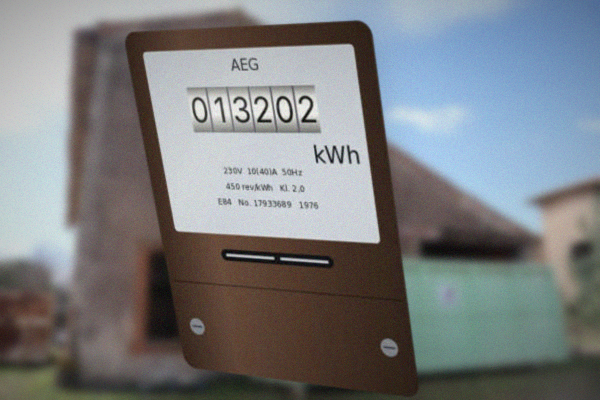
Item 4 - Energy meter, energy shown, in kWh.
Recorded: 13202 kWh
